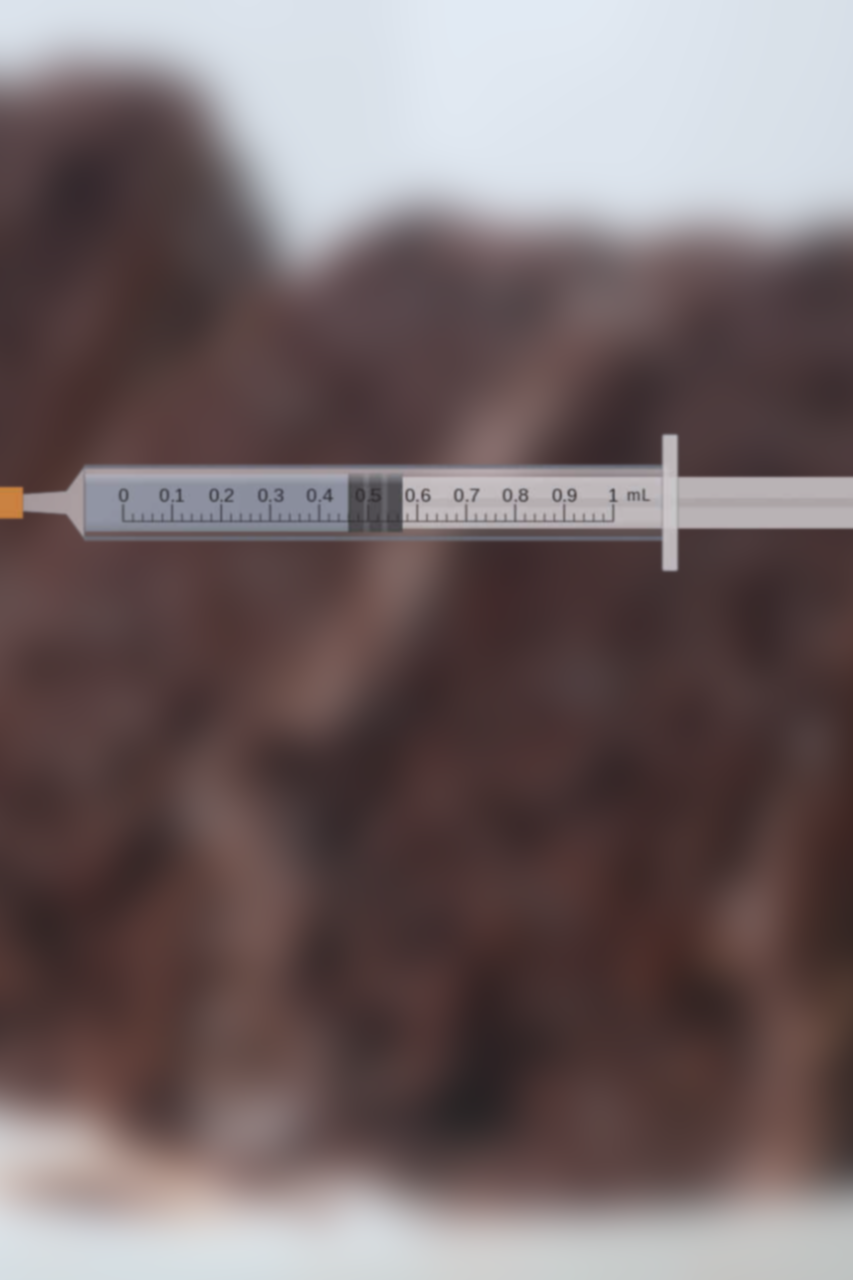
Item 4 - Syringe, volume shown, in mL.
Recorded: 0.46 mL
